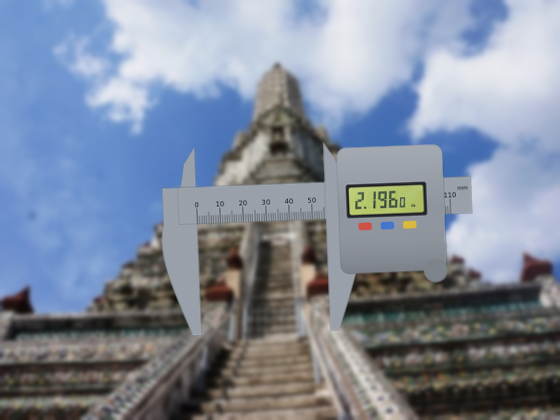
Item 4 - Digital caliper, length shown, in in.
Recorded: 2.1960 in
